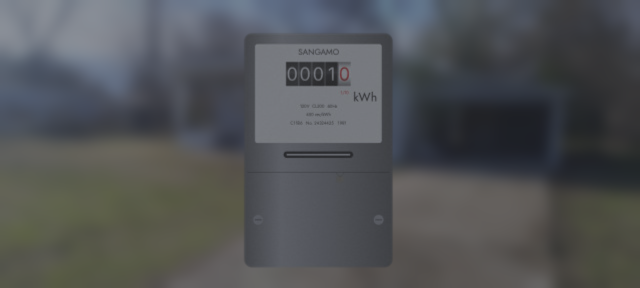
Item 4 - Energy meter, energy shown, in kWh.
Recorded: 1.0 kWh
